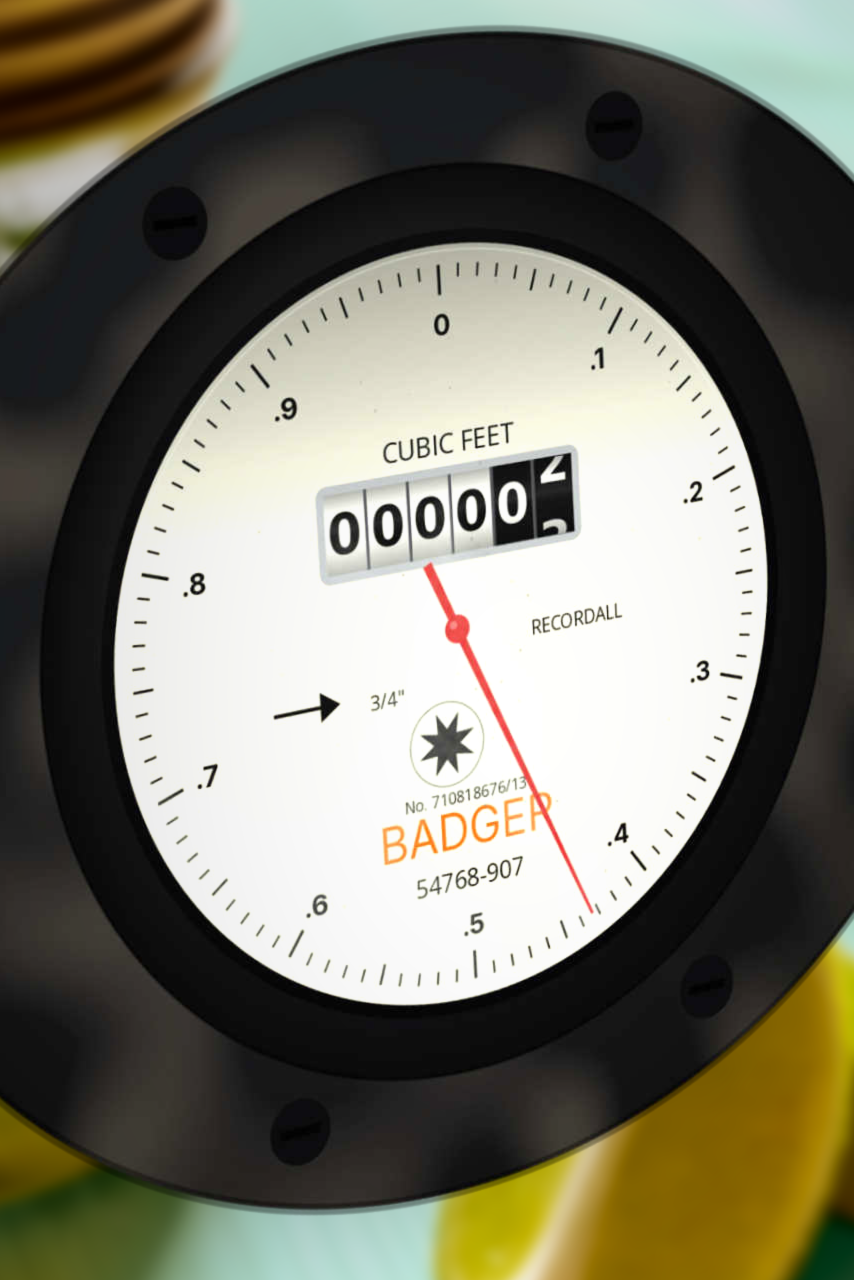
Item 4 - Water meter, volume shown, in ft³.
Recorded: 2.43 ft³
